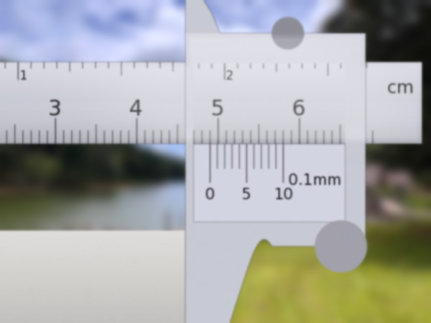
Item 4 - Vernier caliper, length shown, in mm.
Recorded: 49.0 mm
